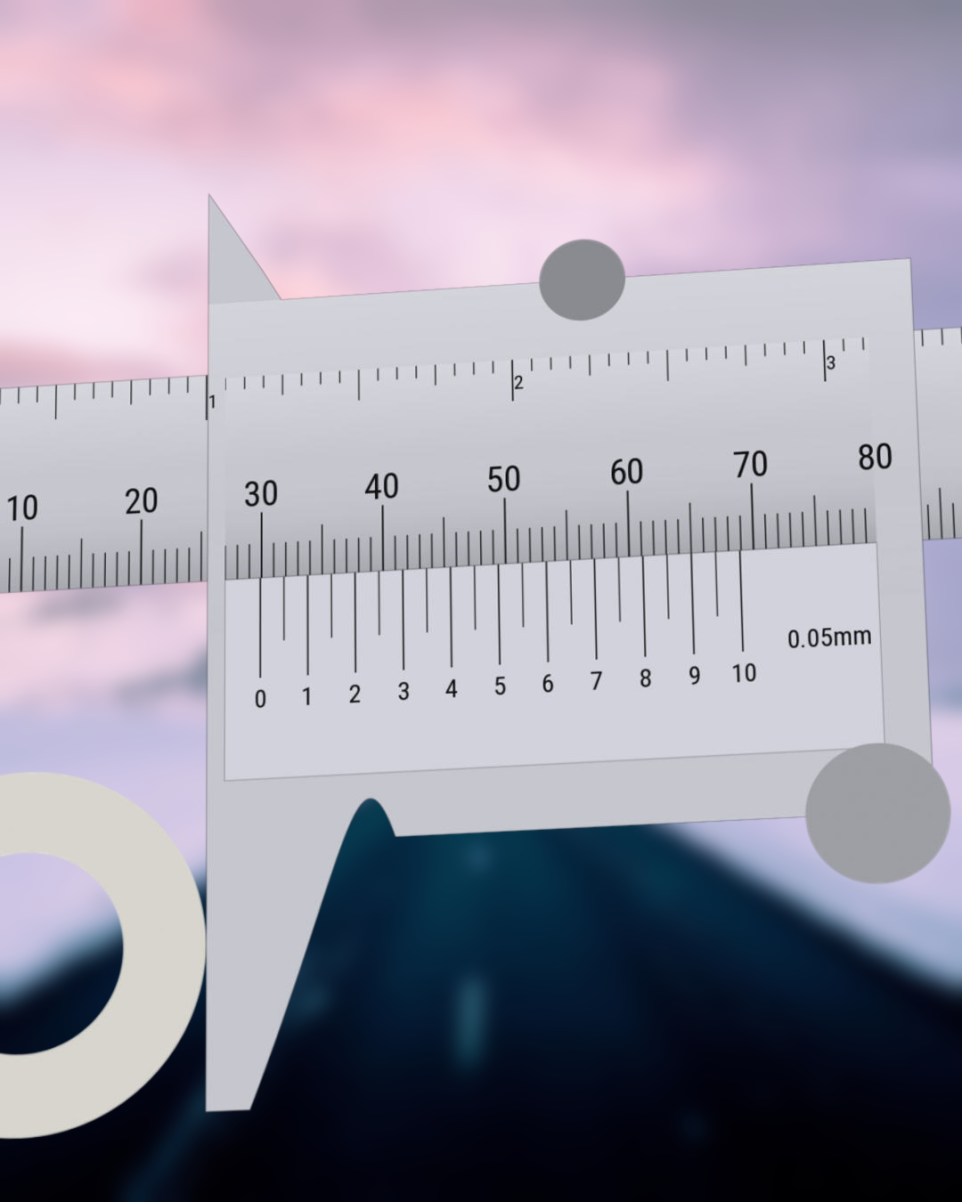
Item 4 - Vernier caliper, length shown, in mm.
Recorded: 29.9 mm
